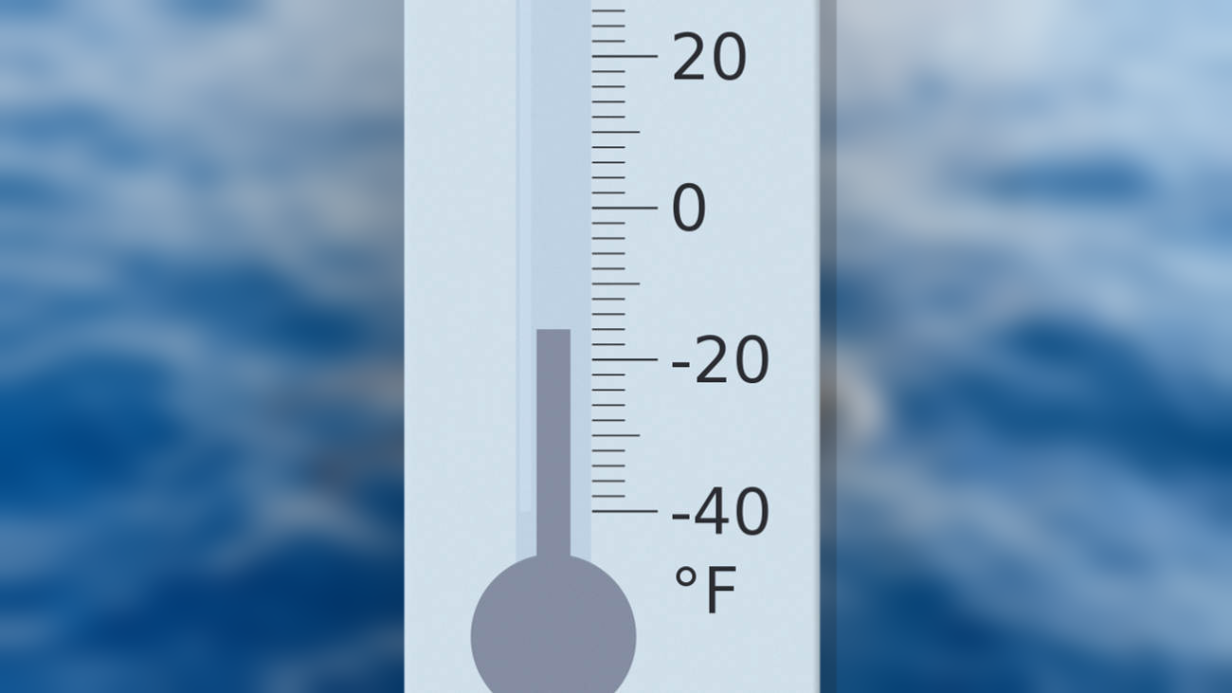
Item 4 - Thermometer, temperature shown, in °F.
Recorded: -16 °F
